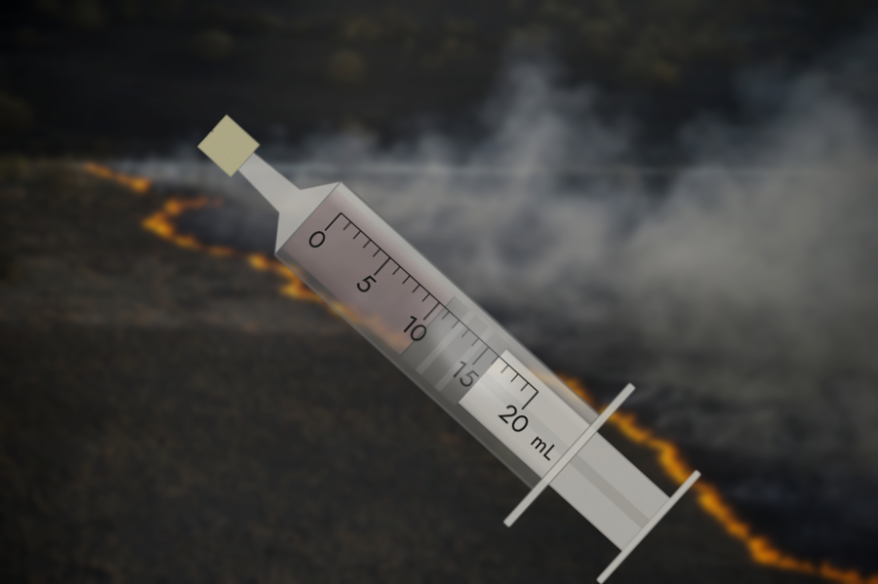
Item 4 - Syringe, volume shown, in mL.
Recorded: 10.5 mL
